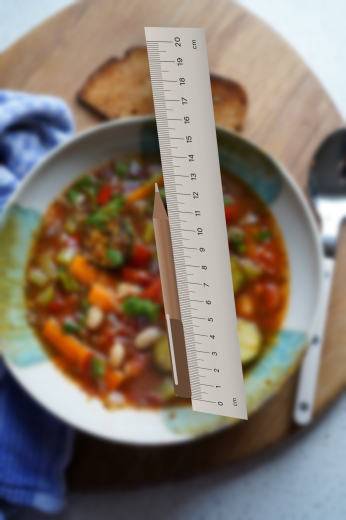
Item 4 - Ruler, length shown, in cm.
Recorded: 12.5 cm
